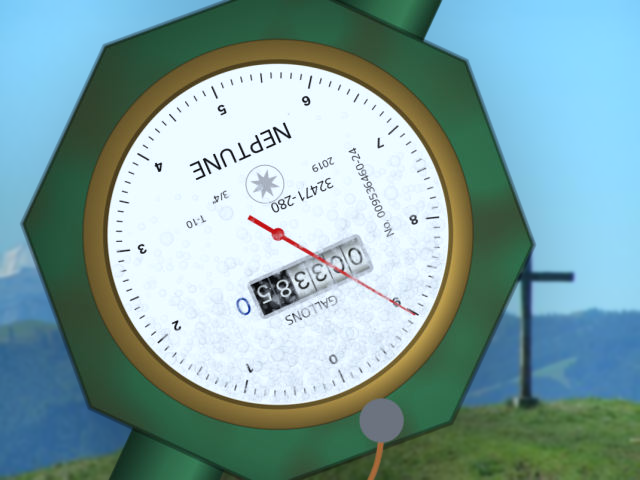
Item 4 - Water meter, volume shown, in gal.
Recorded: 33849.0 gal
